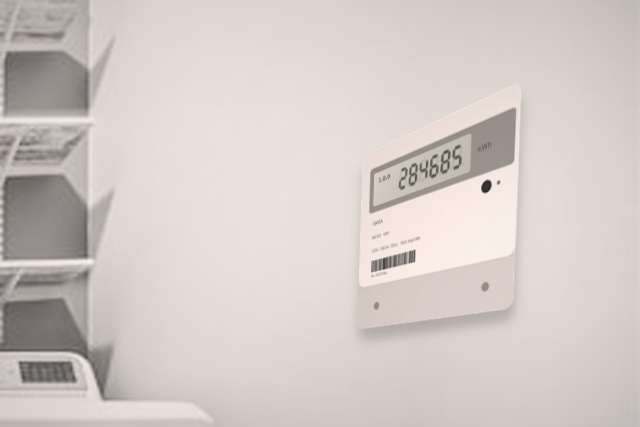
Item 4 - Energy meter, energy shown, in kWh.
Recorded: 284685 kWh
